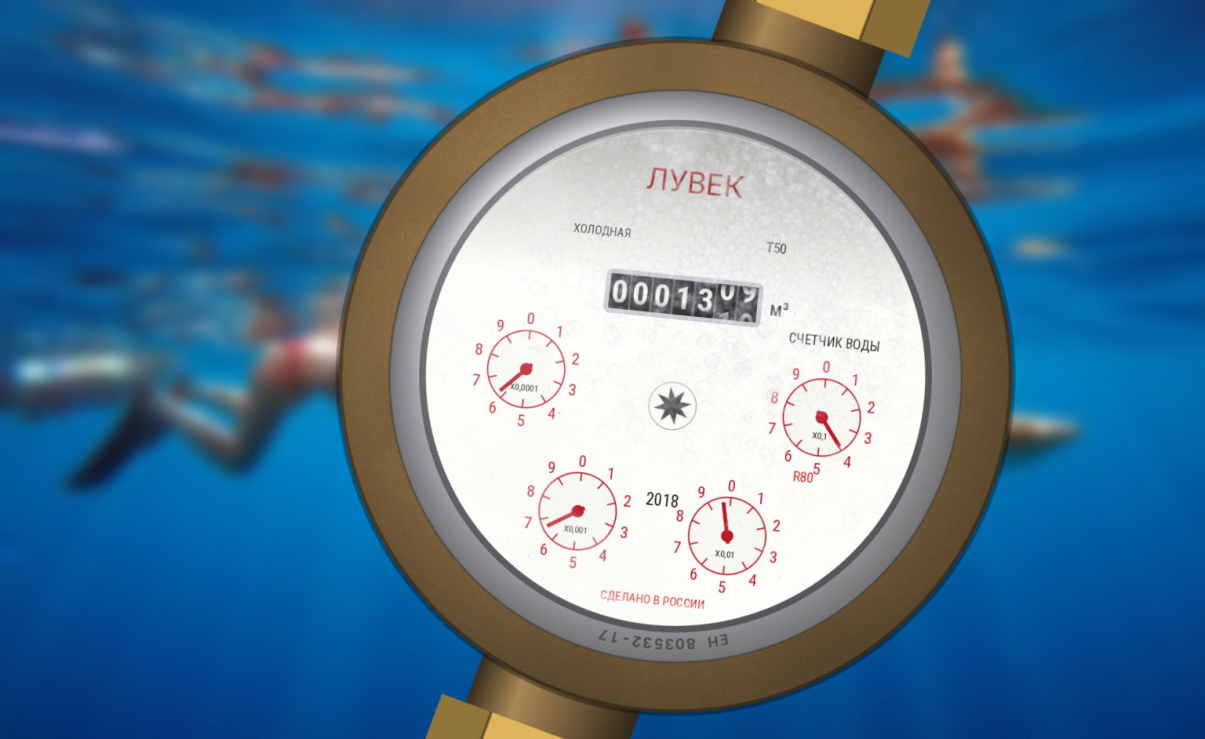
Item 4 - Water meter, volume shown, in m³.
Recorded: 1309.3966 m³
